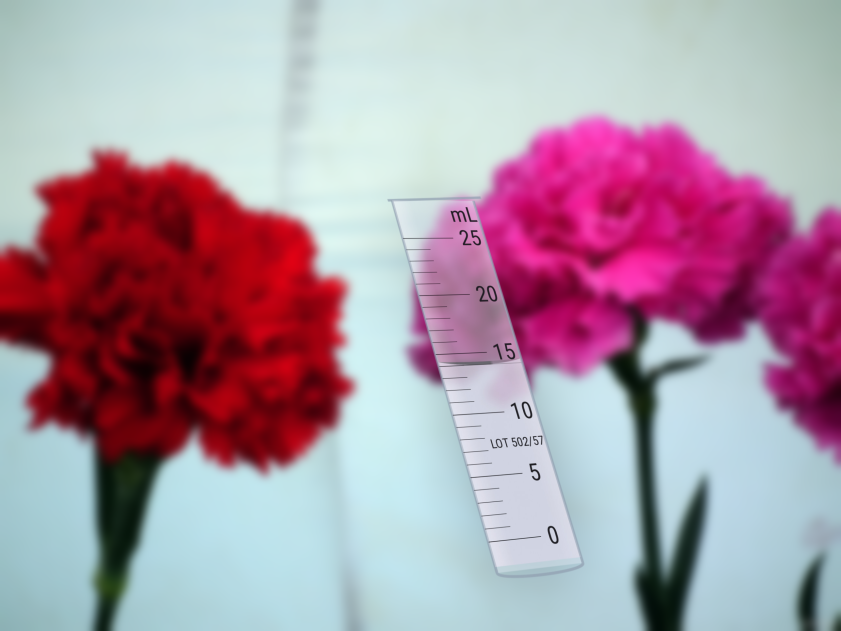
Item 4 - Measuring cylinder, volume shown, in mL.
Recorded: 14 mL
